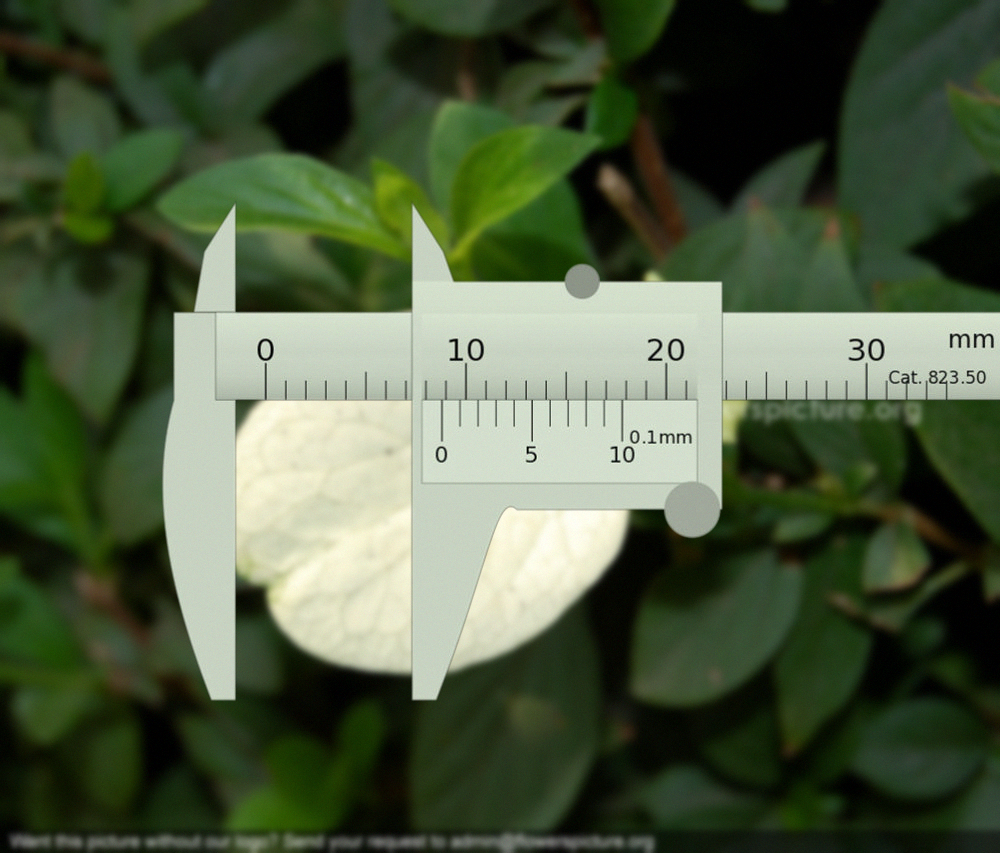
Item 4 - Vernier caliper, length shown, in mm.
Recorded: 8.8 mm
